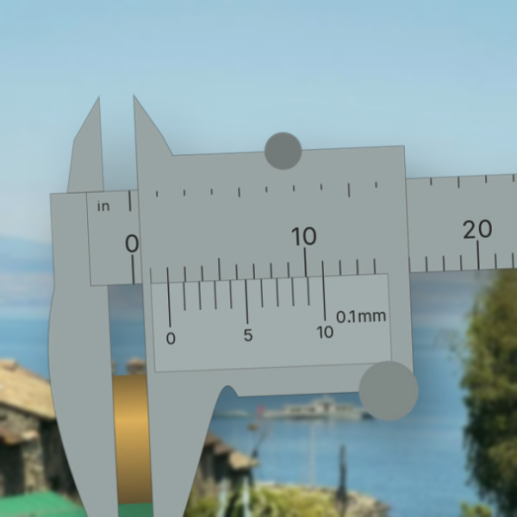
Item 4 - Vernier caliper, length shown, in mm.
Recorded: 2.0 mm
